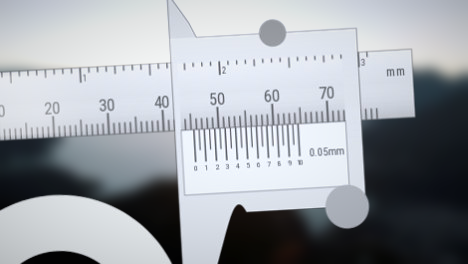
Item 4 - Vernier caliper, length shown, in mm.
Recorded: 45.5 mm
